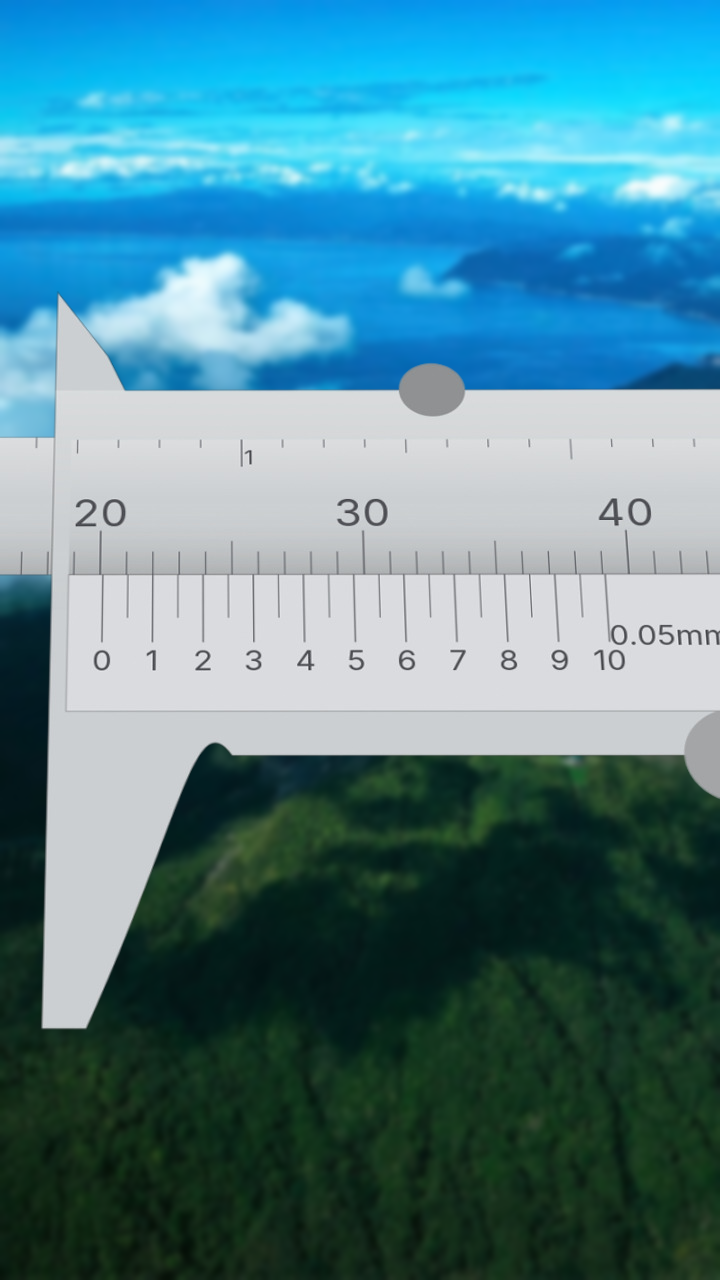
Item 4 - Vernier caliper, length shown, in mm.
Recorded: 20.10 mm
